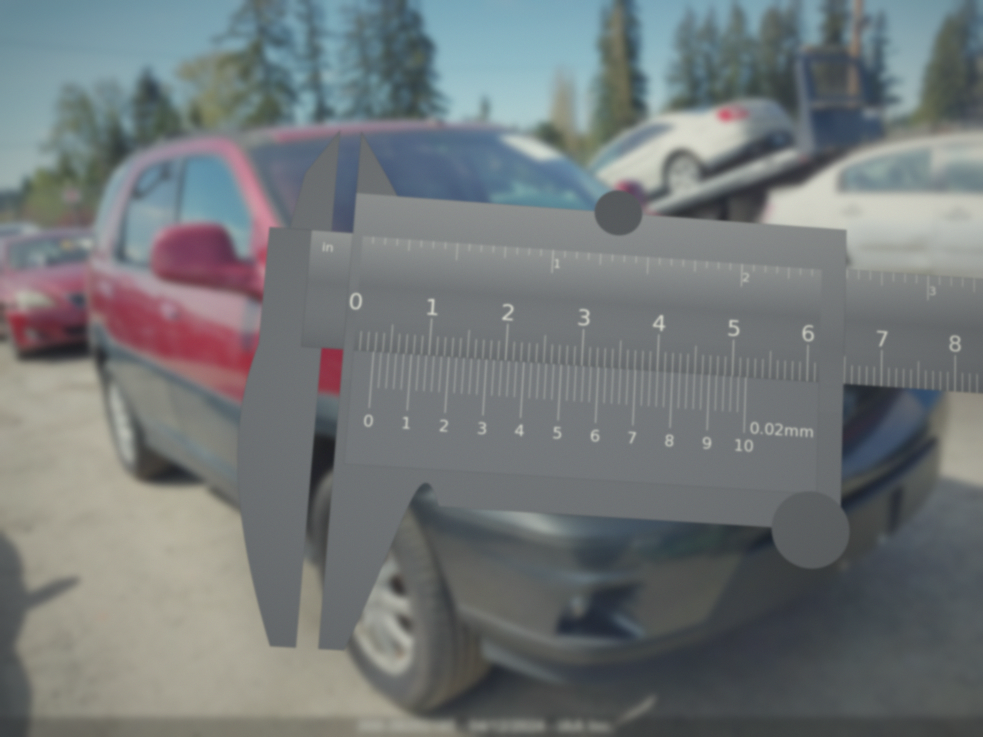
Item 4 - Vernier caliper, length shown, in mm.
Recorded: 2.8 mm
